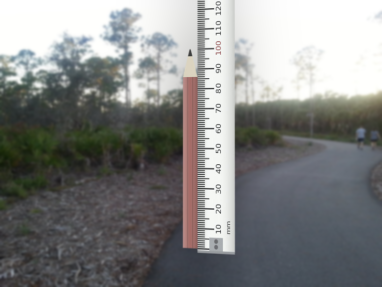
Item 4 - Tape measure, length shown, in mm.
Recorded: 100 mm
